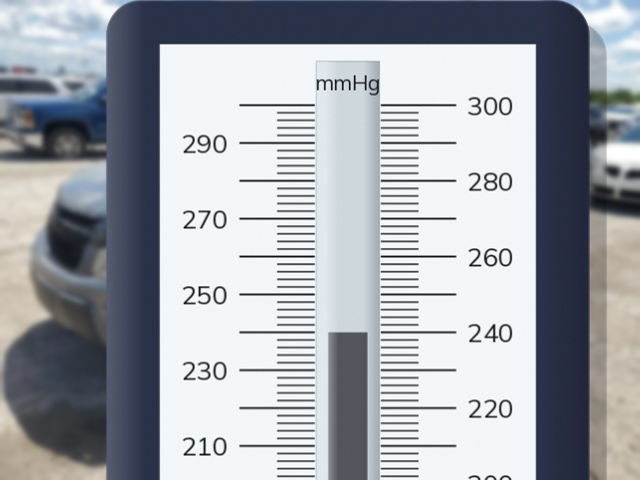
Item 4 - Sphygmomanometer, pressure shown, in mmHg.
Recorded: 240 mmHg
